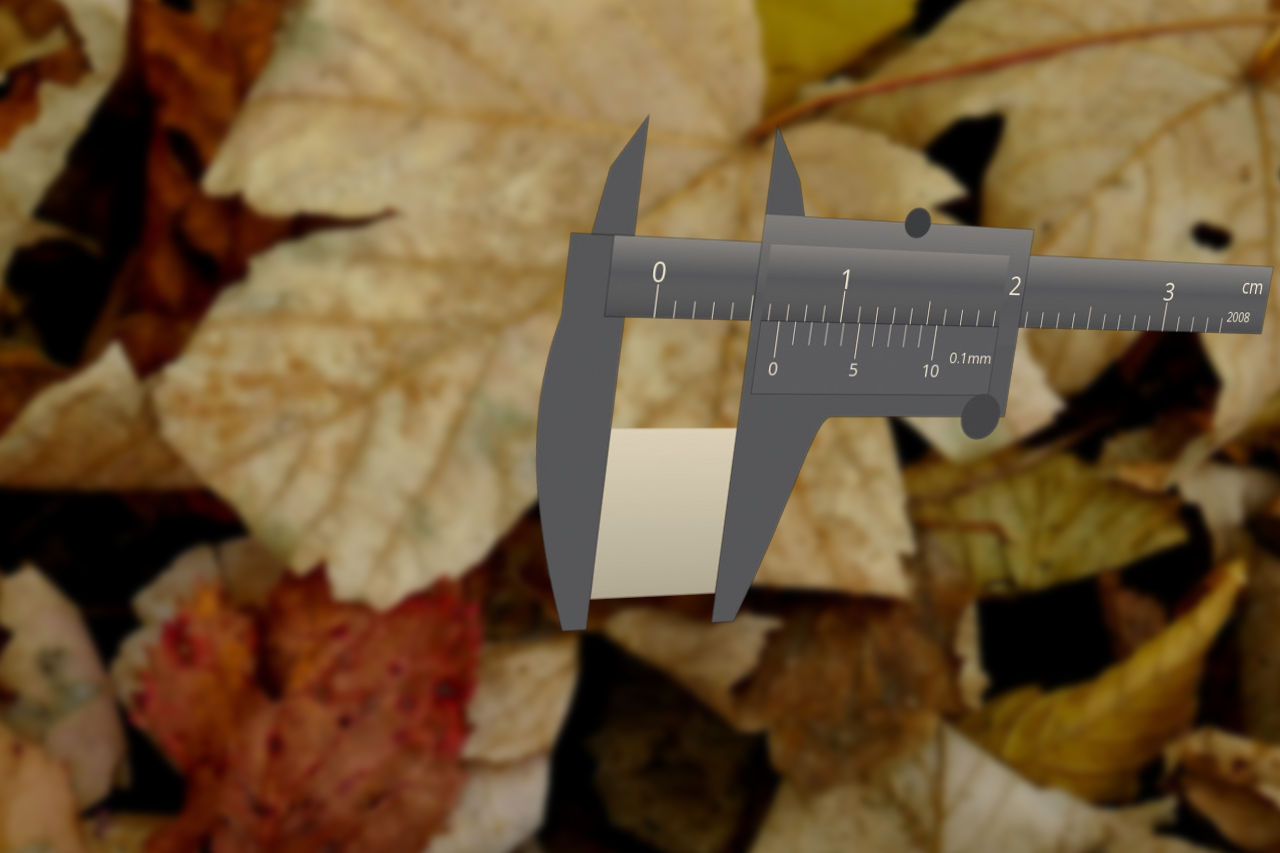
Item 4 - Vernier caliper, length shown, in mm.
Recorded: 6.6 mm
